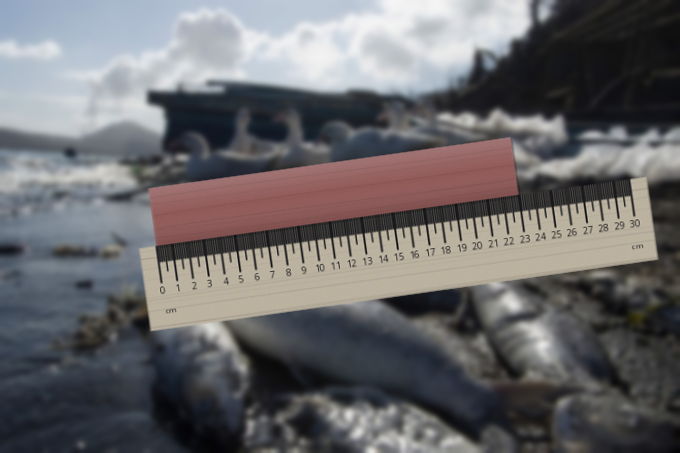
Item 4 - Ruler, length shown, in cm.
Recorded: 23 cm
